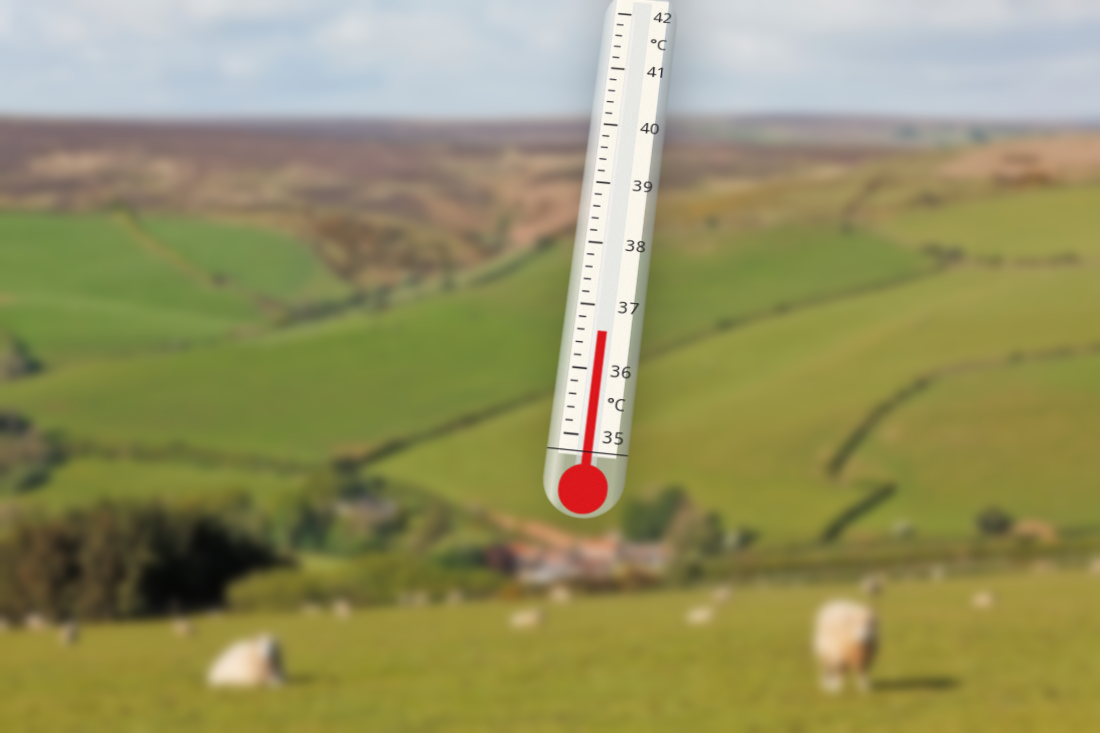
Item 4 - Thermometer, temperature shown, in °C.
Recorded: 36.6 °C
